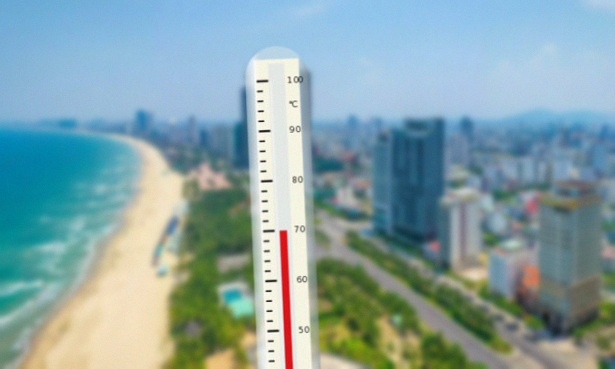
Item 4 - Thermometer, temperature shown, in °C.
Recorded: 70 °C
